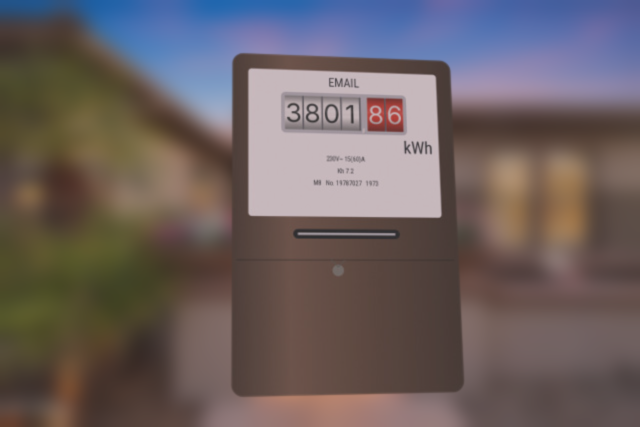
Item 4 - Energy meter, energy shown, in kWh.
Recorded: 3801.86 kWh
